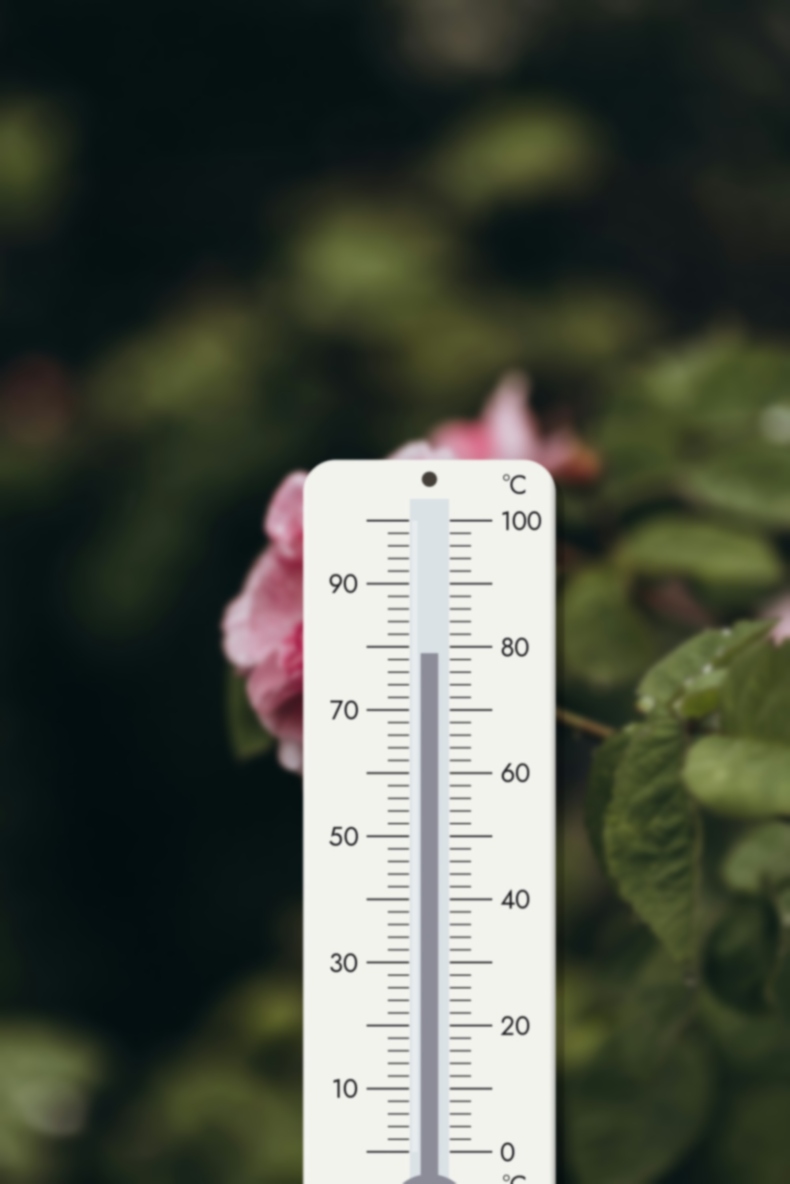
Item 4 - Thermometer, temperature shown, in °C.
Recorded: 79 °C
